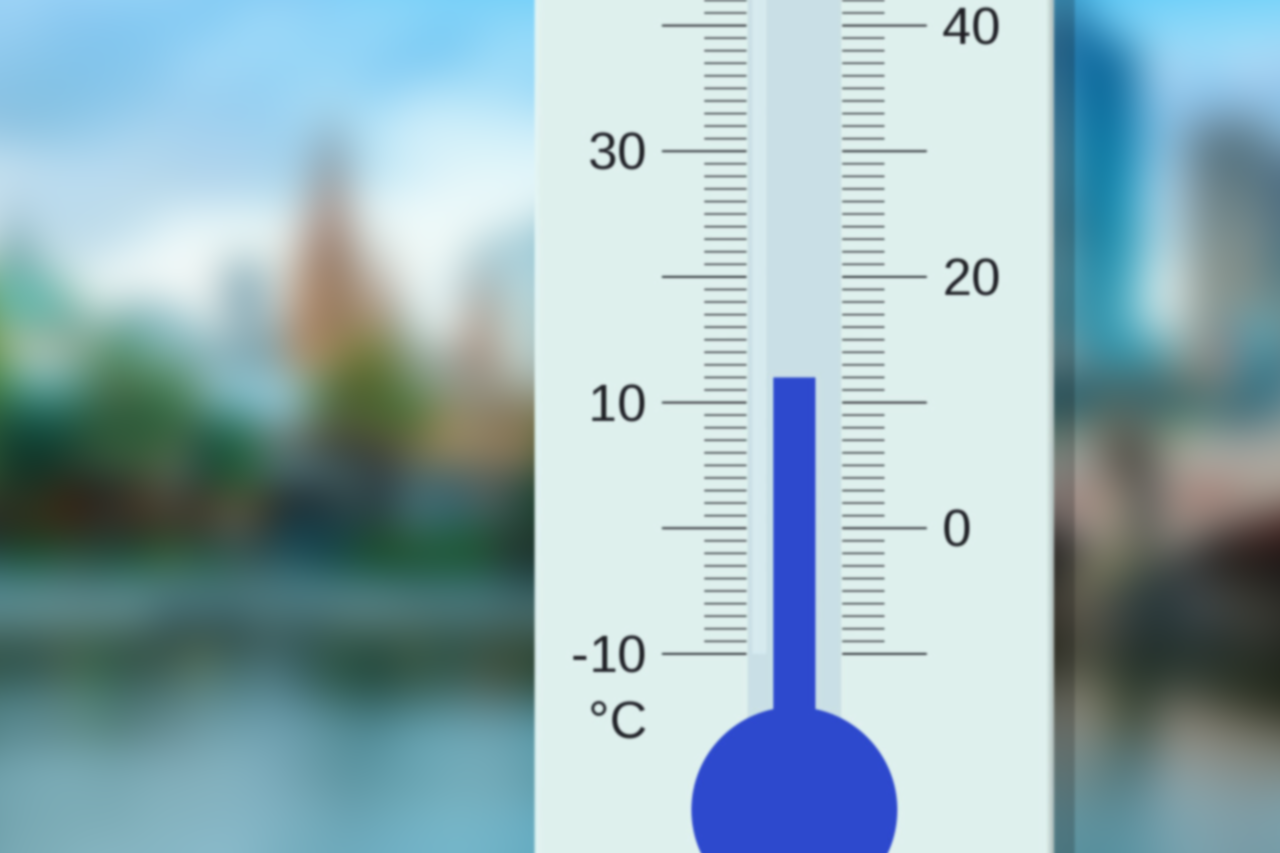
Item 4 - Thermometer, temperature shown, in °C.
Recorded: 12 °C
